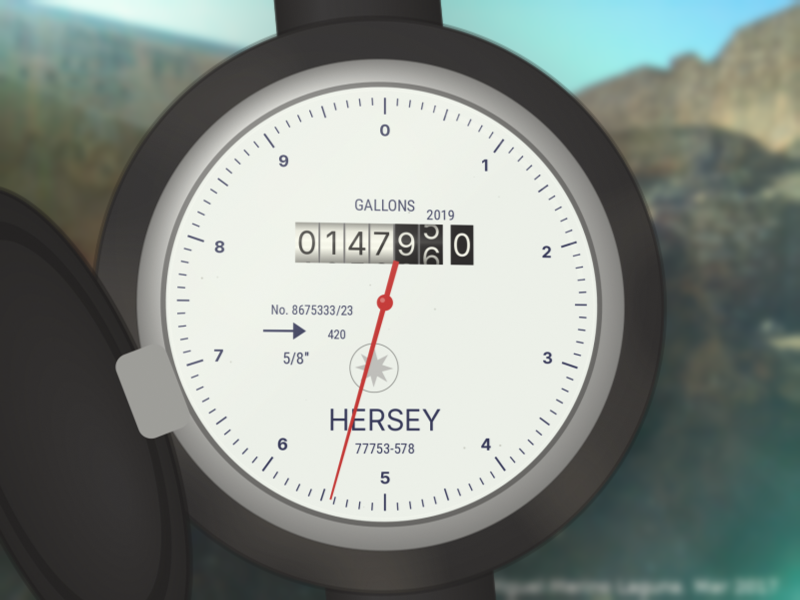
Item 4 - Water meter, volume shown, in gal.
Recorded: 147955.4 gal
